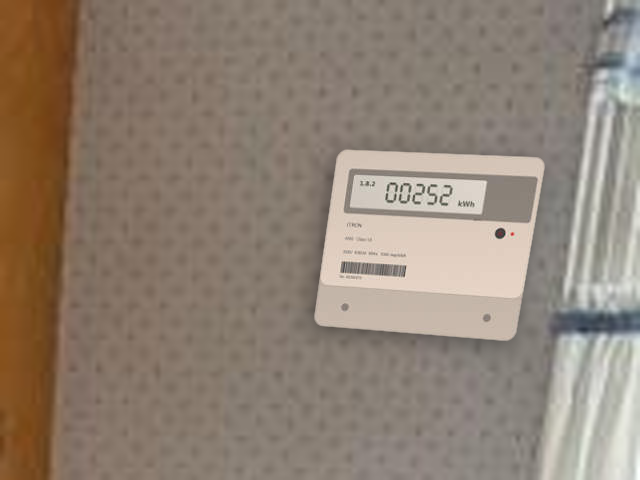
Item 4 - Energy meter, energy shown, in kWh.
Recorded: 252 kWh
